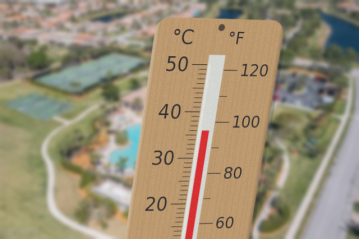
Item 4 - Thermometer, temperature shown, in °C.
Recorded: 36 °C
